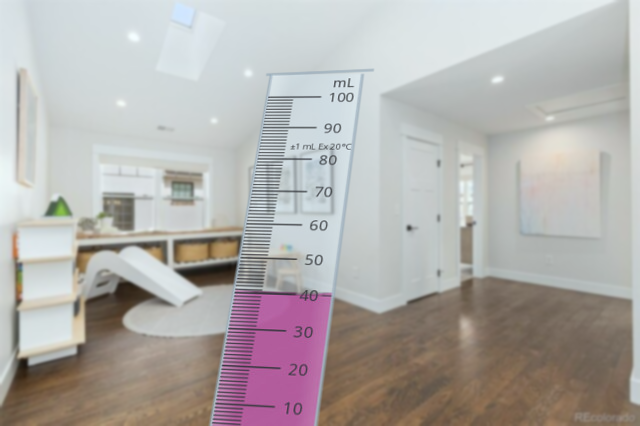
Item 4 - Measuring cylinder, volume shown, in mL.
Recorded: 40 mL
